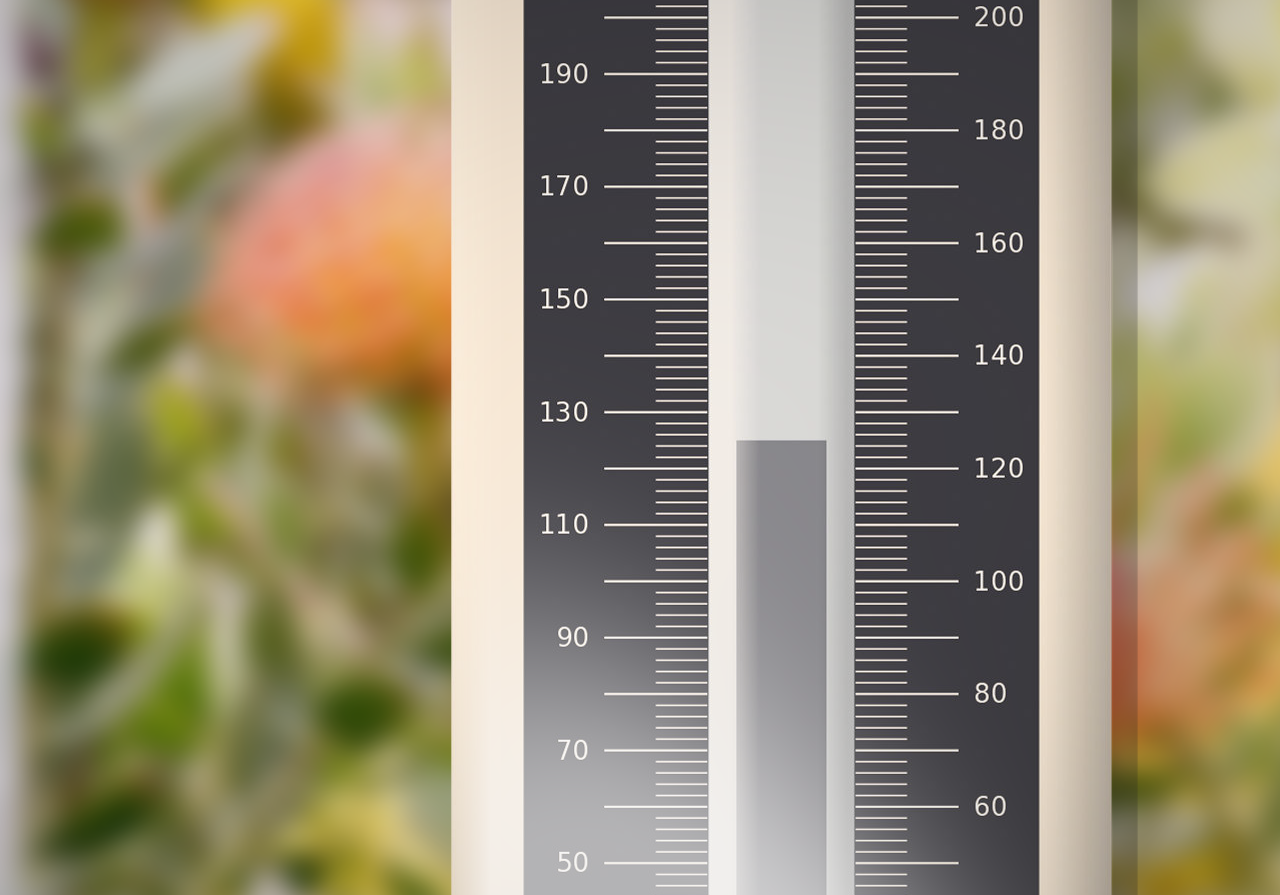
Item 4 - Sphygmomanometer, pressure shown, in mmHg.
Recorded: 125 mmHg
